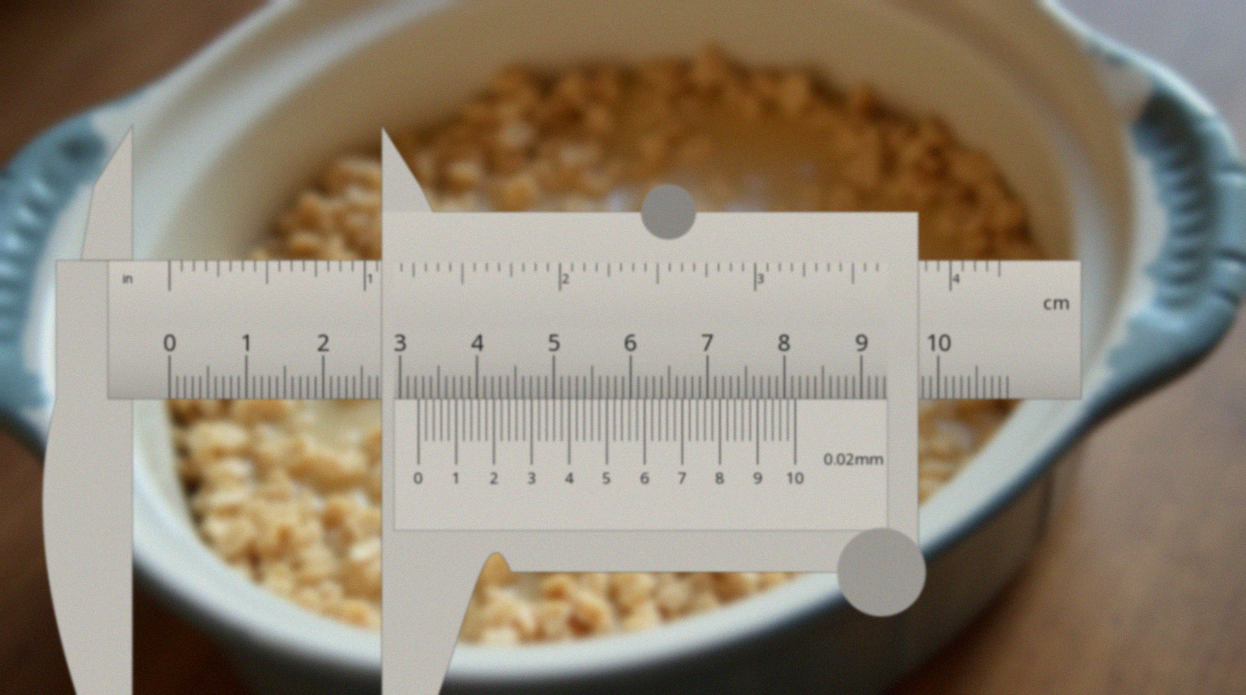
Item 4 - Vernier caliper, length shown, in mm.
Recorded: 32.4 mm
